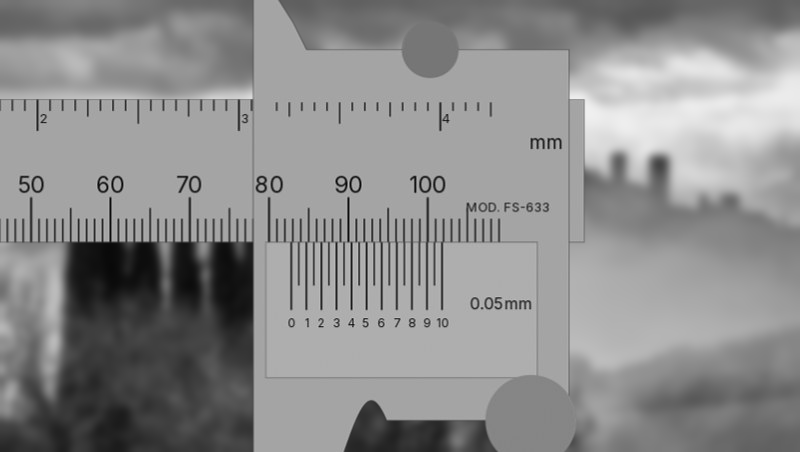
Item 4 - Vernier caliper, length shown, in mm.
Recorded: 82.8 mm
